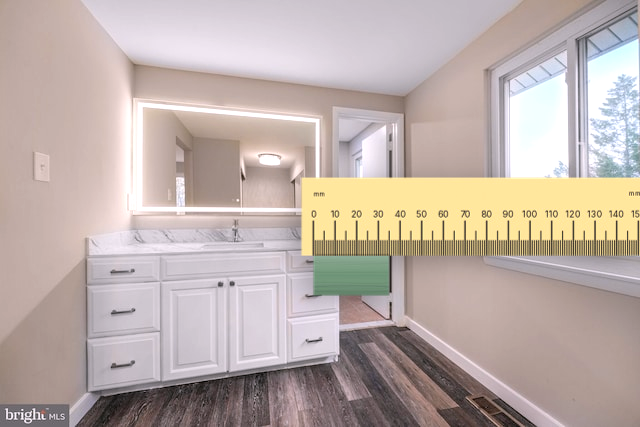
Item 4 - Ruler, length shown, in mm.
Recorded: 35 mm
